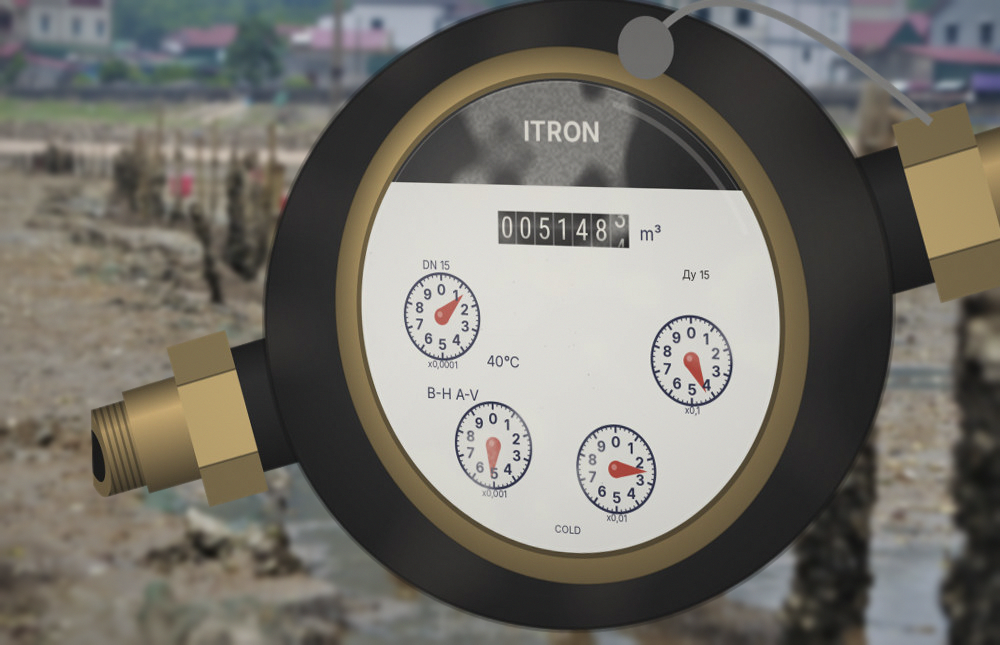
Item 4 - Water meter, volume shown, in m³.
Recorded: 51483.4251 m³
